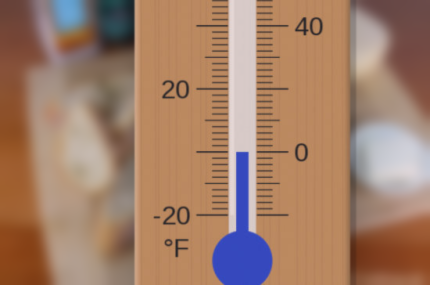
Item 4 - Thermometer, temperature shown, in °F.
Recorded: 0 °F
